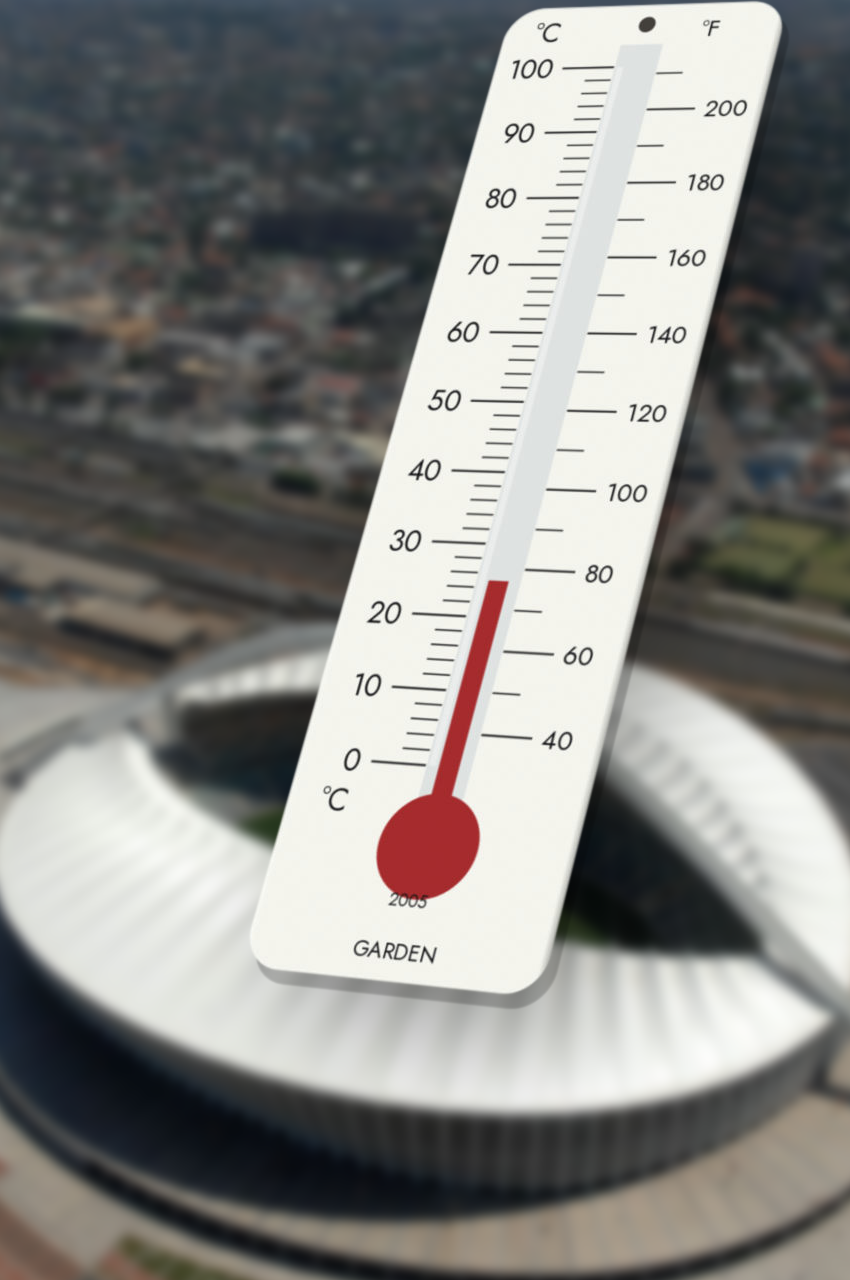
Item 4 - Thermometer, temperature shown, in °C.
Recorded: 25 °C
